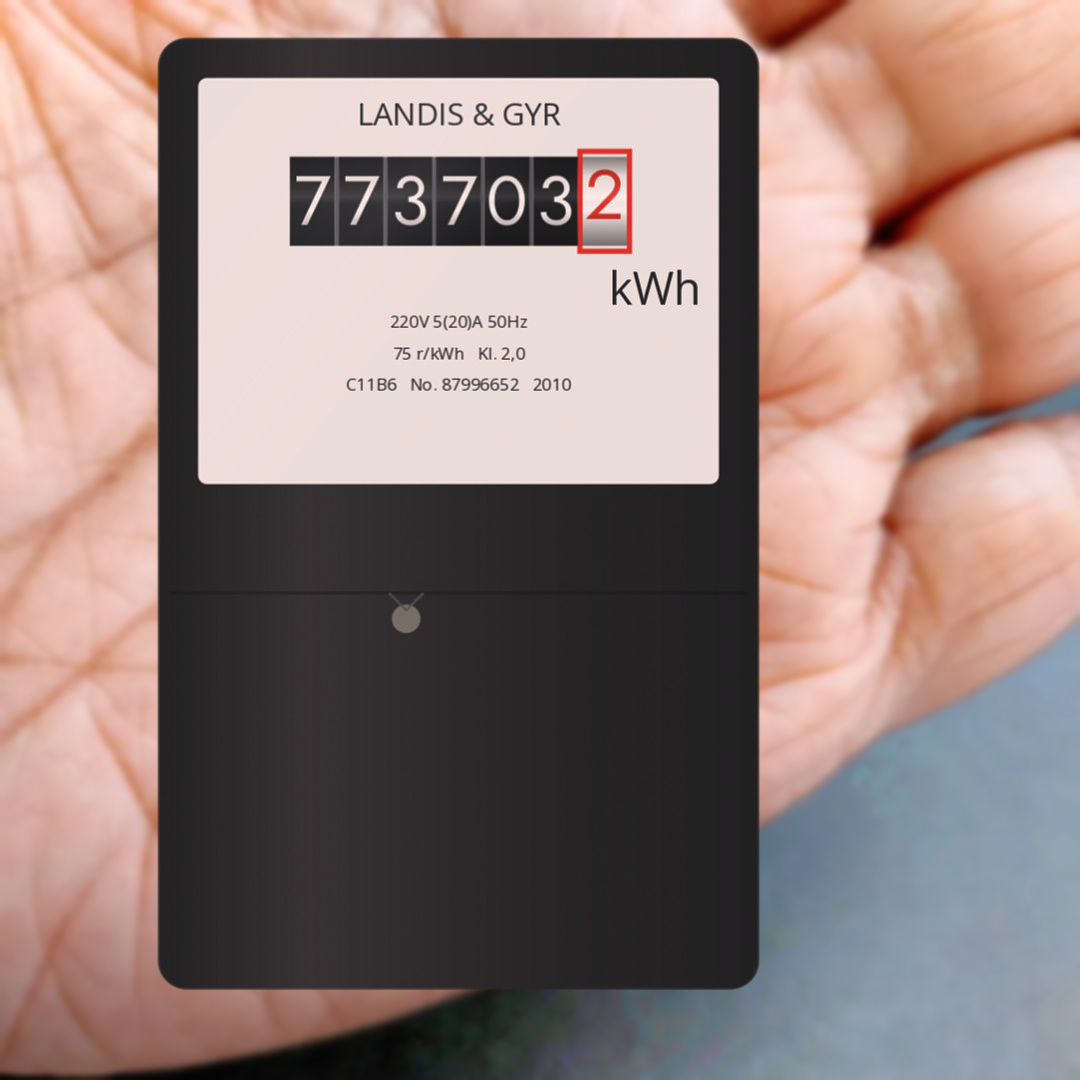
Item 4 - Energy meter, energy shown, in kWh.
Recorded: 773703.2 kWh
